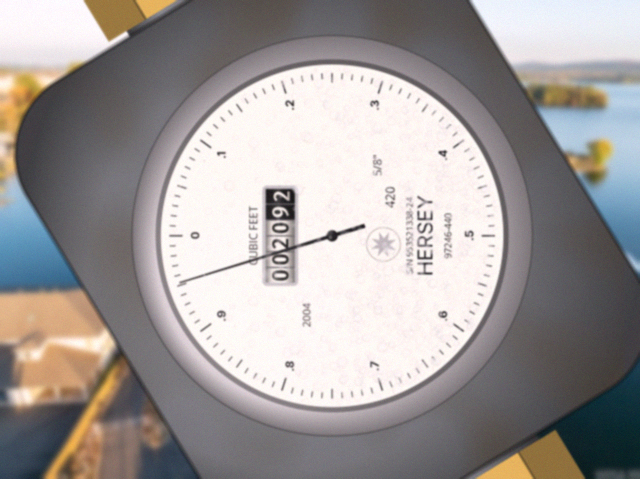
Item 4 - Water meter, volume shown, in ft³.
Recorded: 2091.95 ft³
